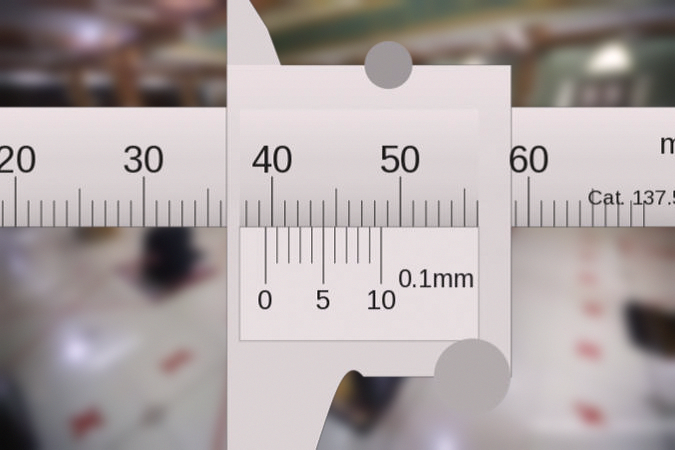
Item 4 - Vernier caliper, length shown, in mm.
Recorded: 39.5 mm
